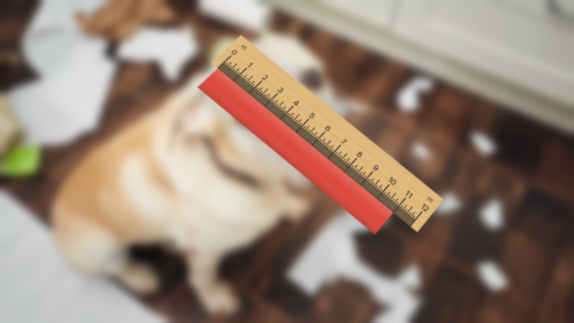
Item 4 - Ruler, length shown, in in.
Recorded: 11 in
